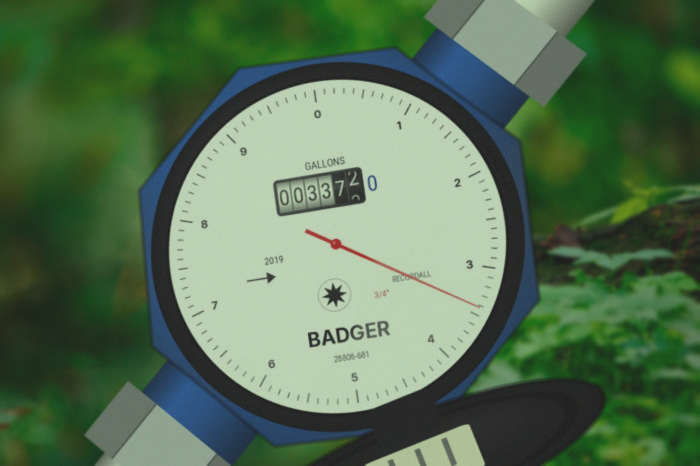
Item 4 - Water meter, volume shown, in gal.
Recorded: 33723.4 gal
